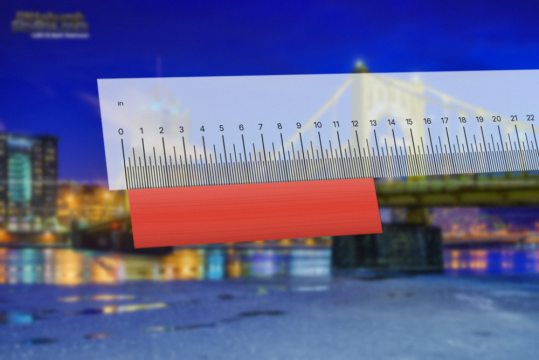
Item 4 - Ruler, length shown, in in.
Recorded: 12.5 in
